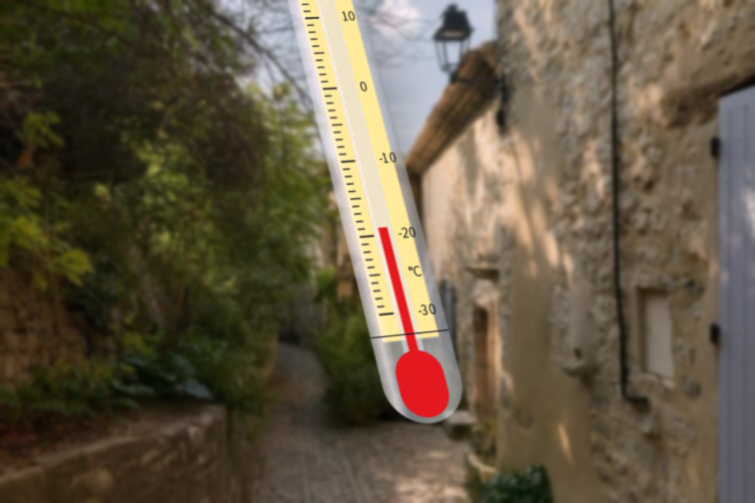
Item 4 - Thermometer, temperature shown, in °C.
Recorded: -19 °C
